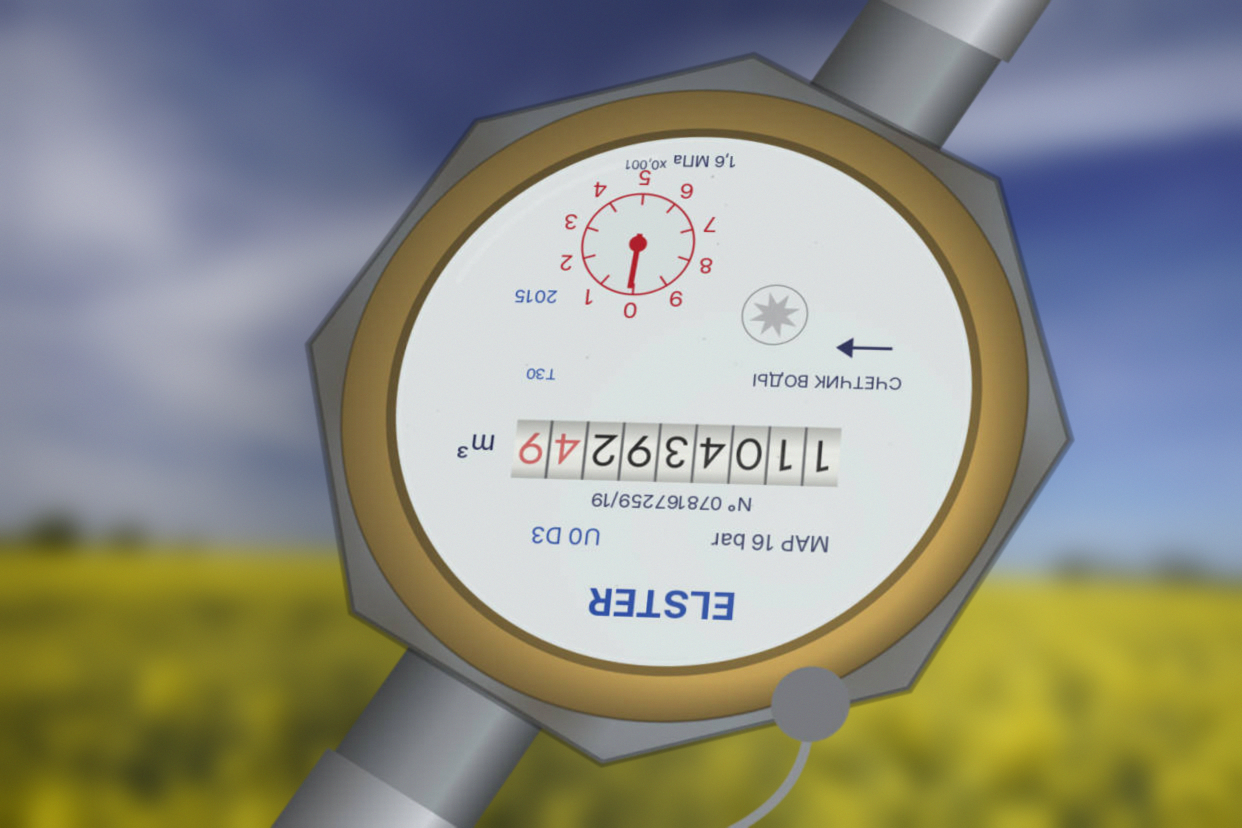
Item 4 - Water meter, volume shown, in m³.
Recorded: 1104392.490 m³
